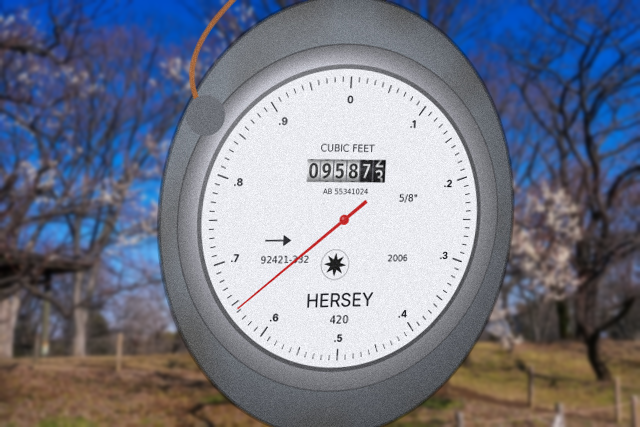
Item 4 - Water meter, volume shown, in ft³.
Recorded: 95872.64 ft³
